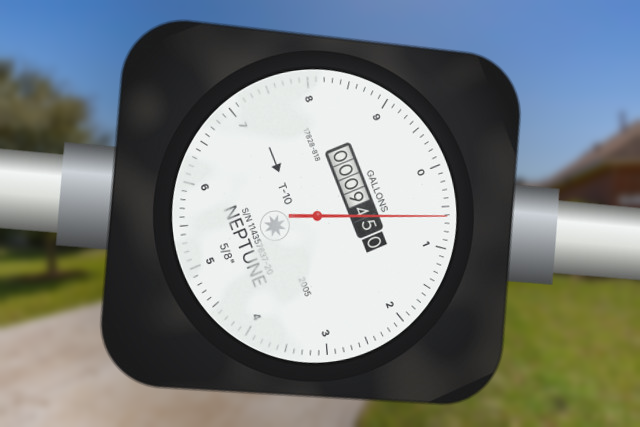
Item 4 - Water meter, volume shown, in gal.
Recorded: 9450.6 gal
